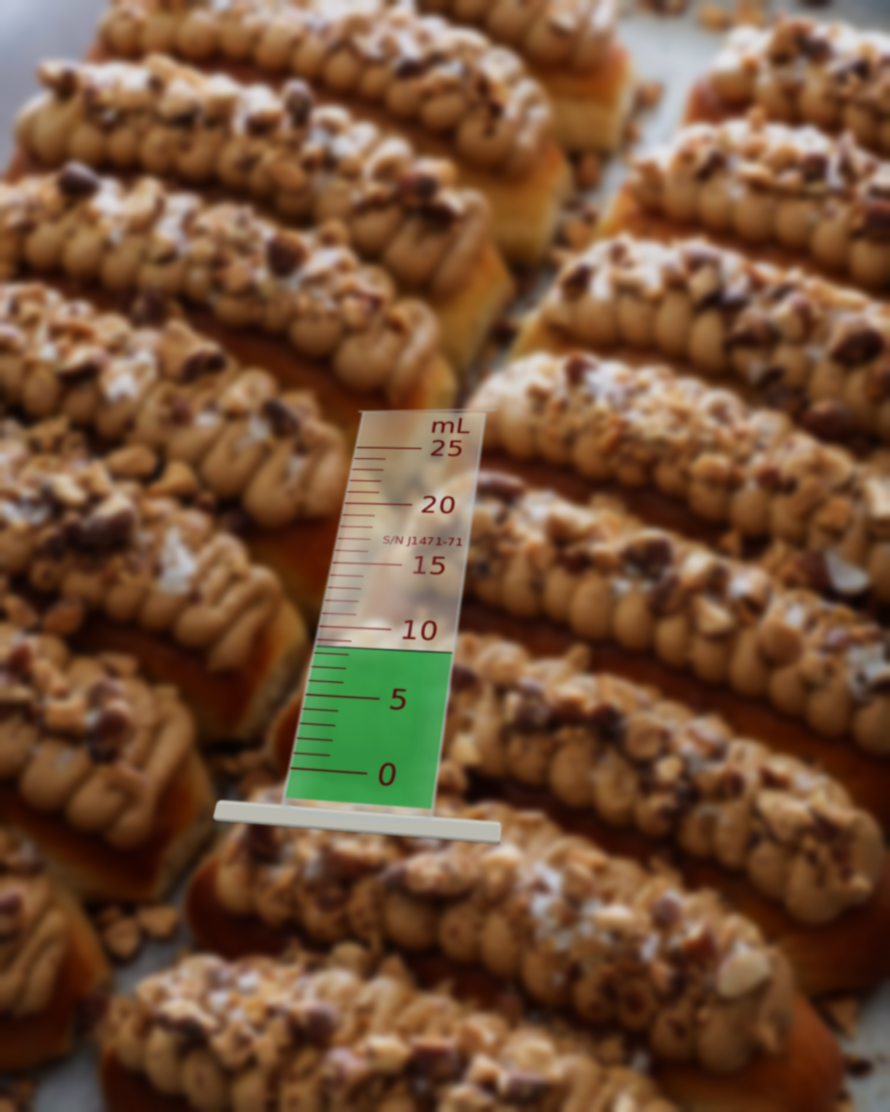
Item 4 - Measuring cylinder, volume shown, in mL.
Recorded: 8.5 mL
